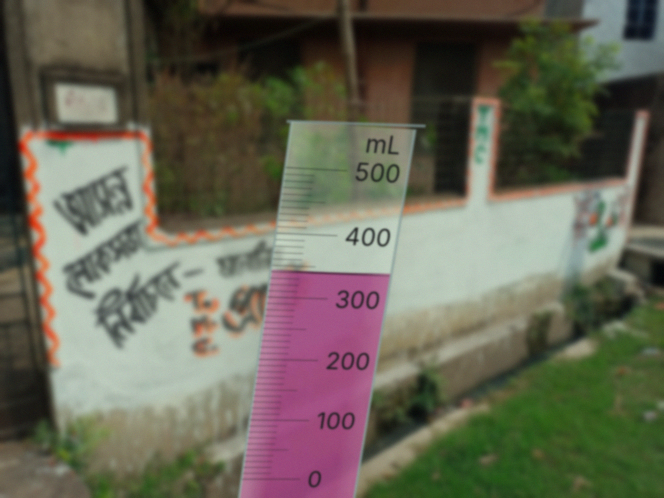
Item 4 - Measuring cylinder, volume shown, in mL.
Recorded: 340 mL
